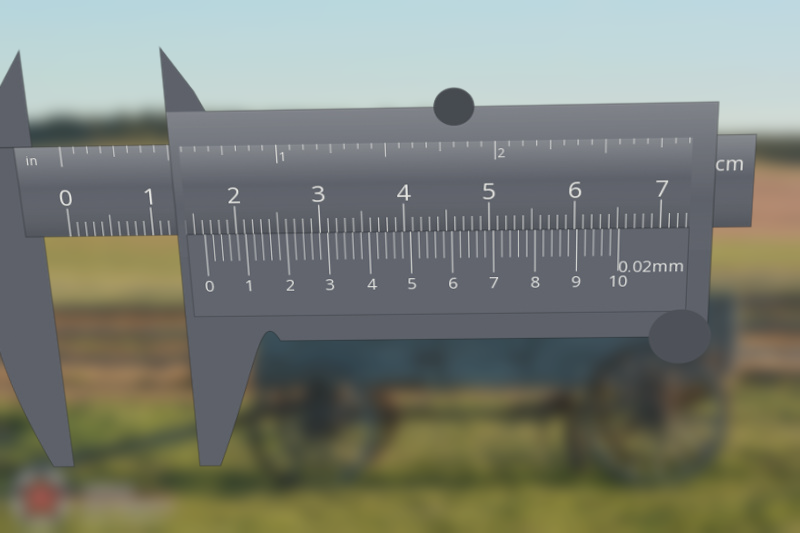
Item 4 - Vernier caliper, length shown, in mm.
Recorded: 16.2 mm
